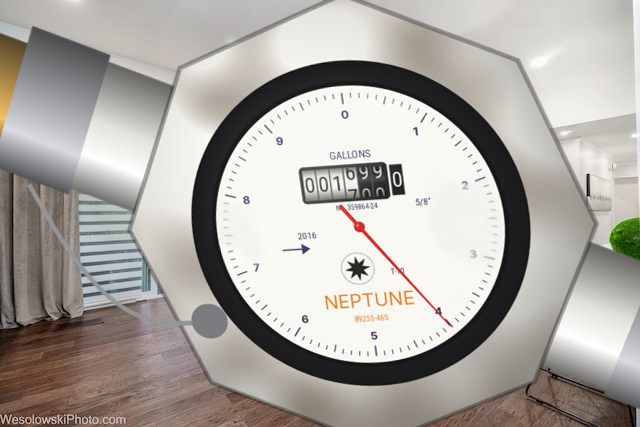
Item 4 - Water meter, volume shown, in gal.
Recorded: 16994.0 gal
